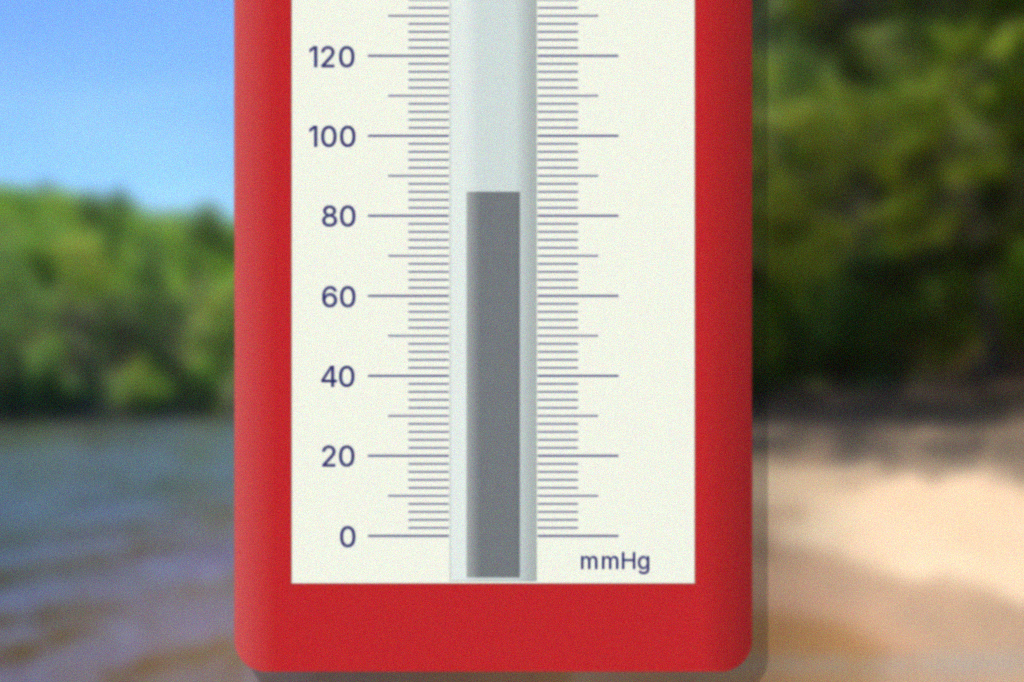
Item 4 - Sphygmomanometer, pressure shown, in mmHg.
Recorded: 86 mmHg
